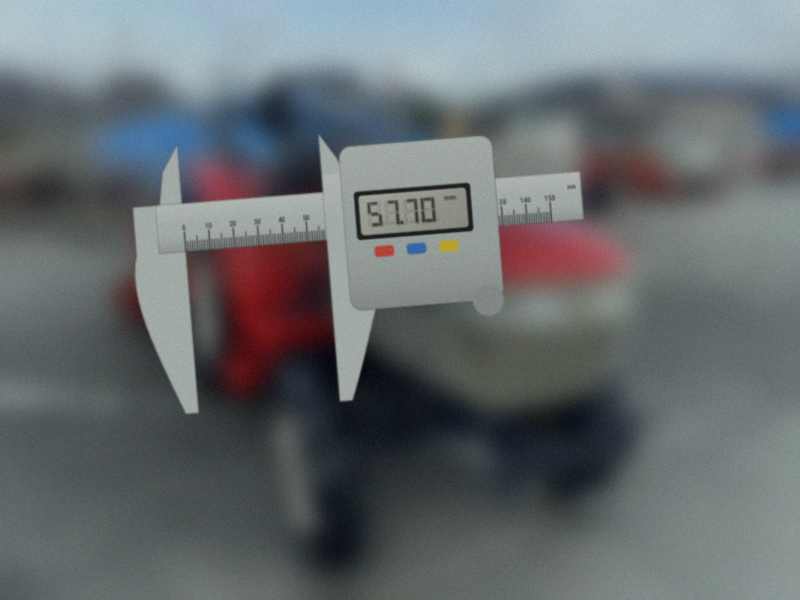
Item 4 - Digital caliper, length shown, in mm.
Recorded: 57.70 mm
